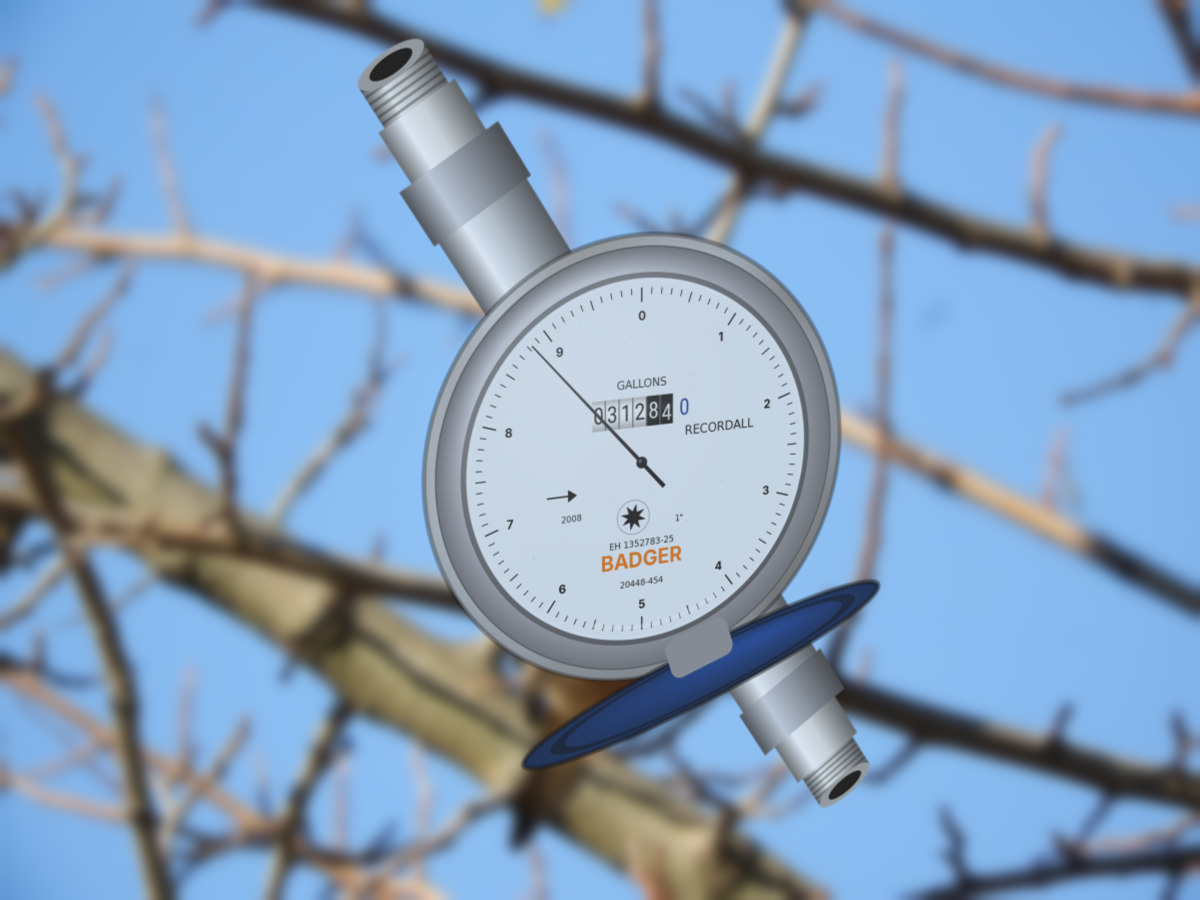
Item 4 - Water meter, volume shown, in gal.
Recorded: 312838.8 gal
